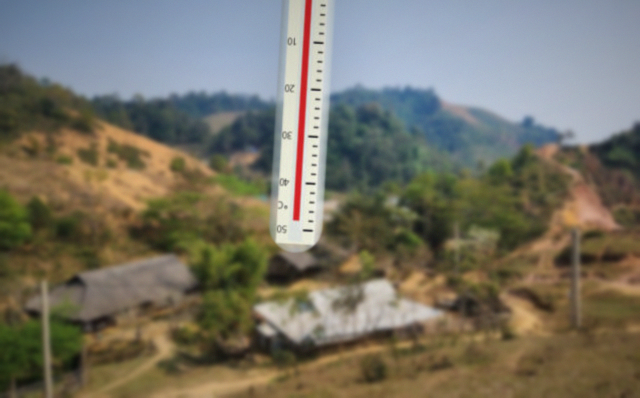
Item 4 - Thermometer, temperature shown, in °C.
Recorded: 48 °C
